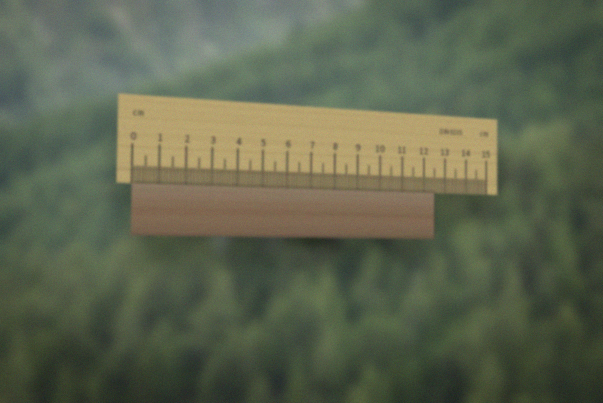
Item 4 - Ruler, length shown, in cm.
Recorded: 12.5 cm
